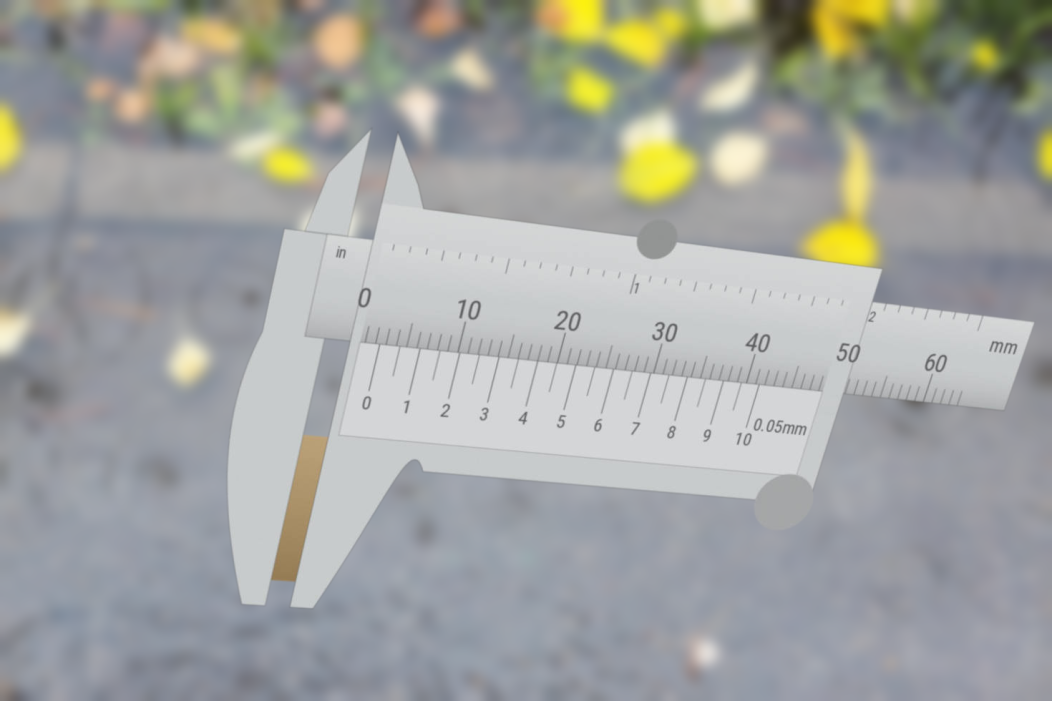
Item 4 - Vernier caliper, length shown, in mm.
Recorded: 2.4 mm
